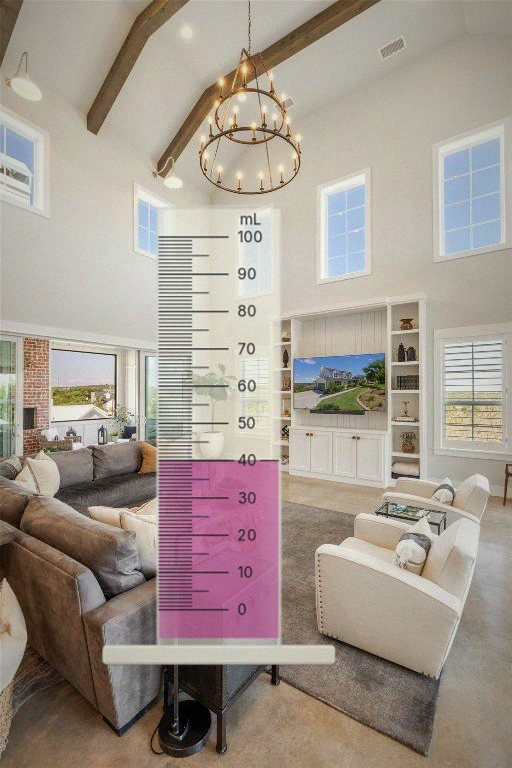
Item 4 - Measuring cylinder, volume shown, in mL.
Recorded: 40 mL
